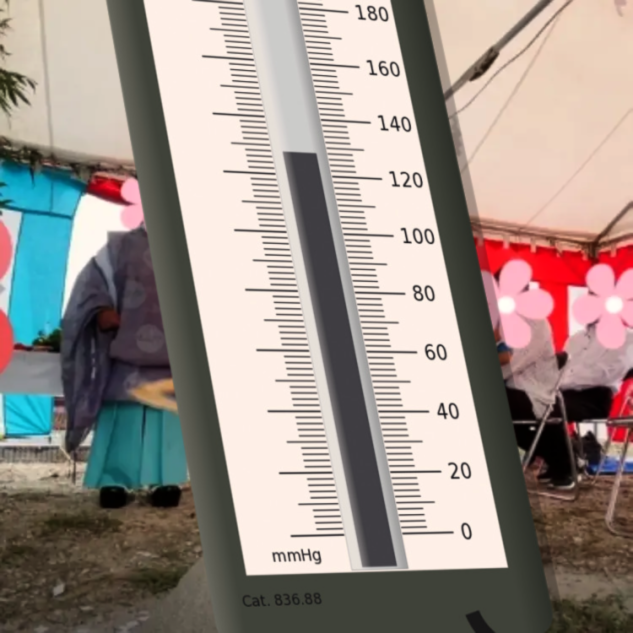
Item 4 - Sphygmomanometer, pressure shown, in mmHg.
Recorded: 128 mmHg
